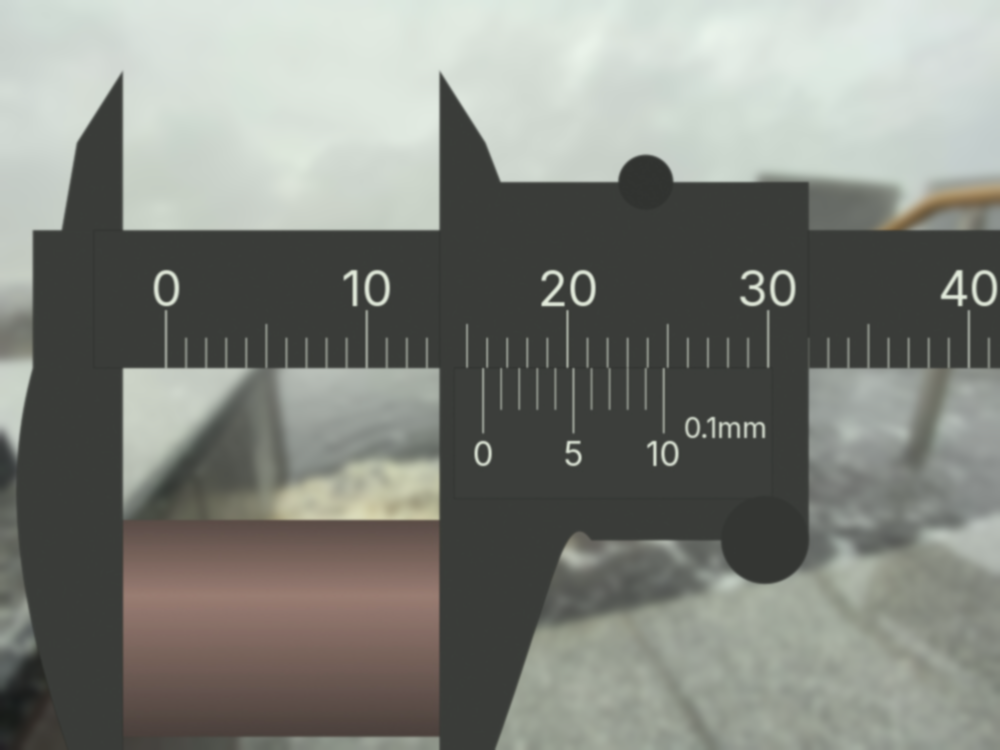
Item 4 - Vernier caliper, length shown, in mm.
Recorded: 15.8 mm
